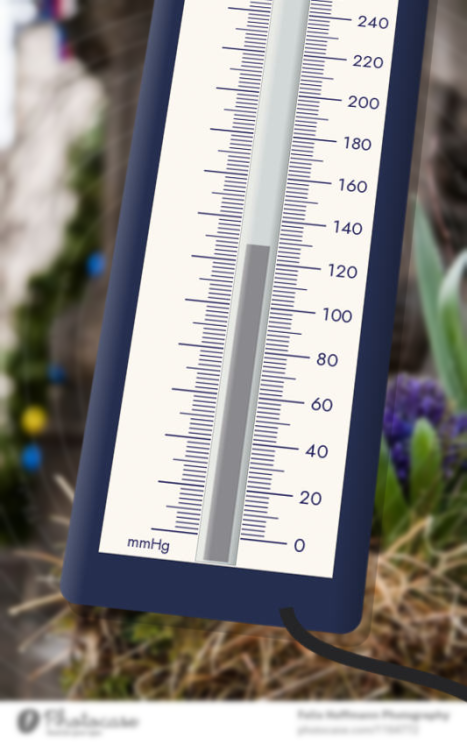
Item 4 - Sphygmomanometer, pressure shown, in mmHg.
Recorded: 128 mmHg
